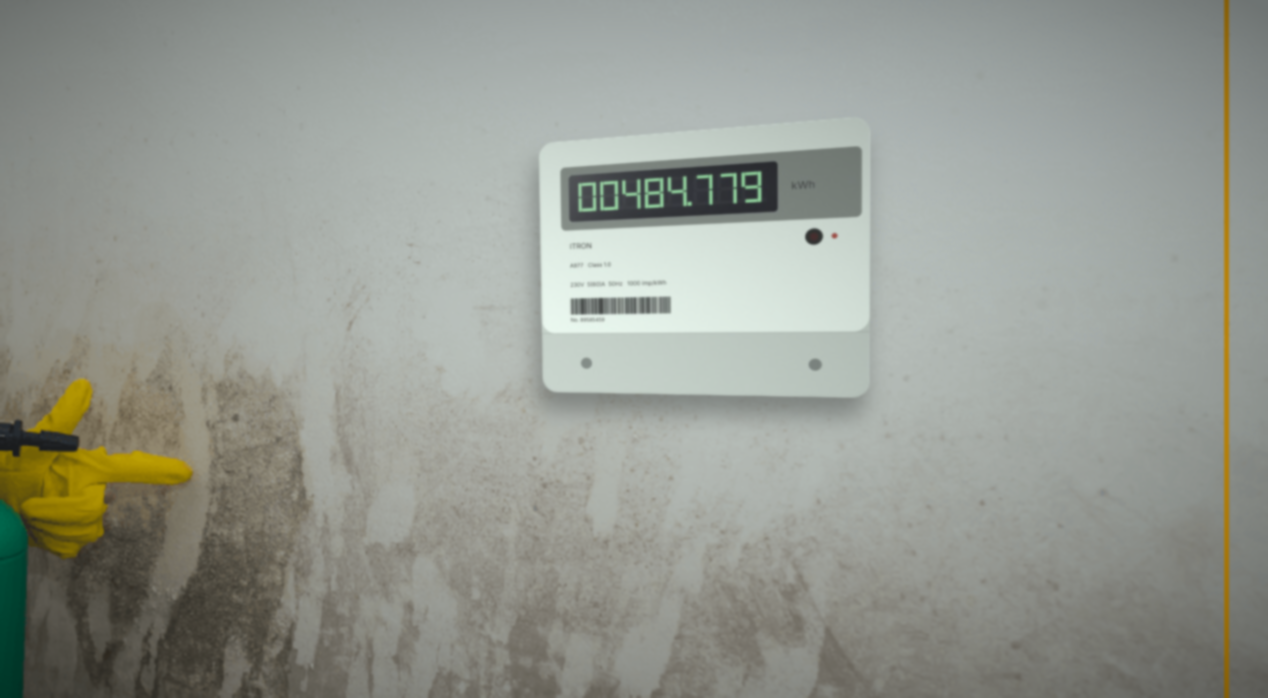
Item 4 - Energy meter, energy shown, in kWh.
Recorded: 484.779 kWh
